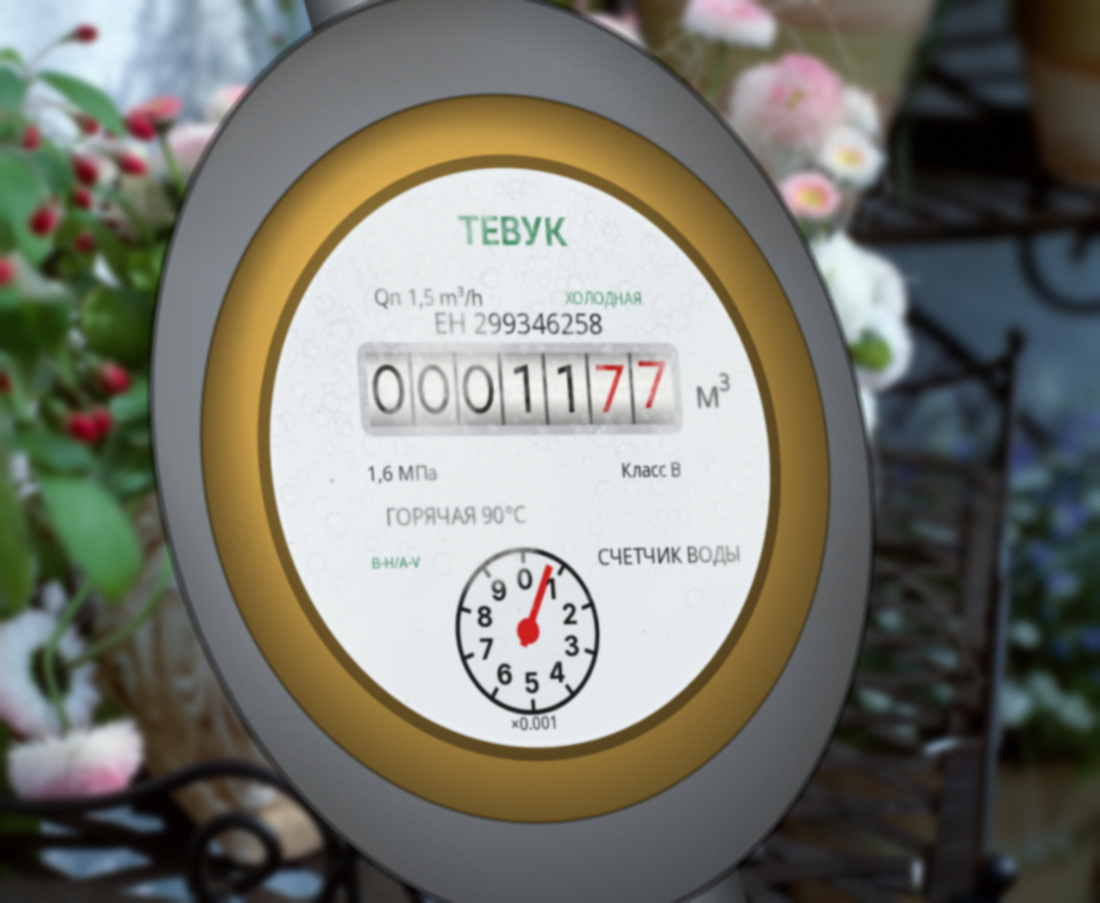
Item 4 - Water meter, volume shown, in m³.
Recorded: 11.770 m³
